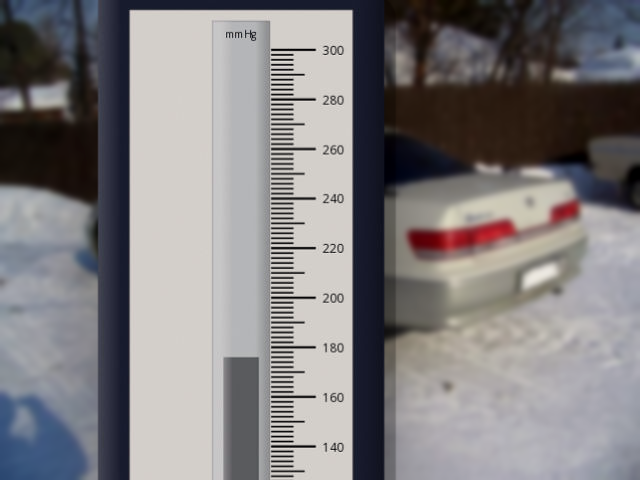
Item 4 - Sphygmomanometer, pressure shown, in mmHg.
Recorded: 176 mmHg
